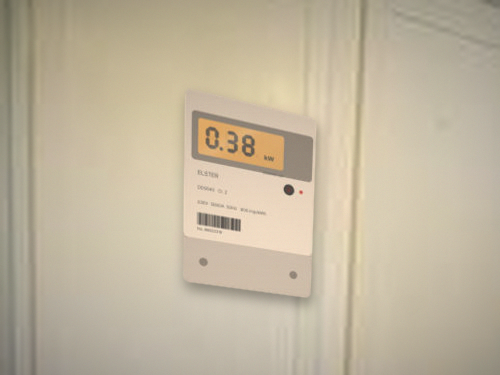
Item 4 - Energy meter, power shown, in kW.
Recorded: 0.38 kW
